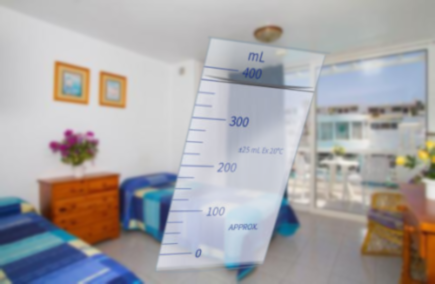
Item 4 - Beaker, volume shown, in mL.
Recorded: 375 mL
